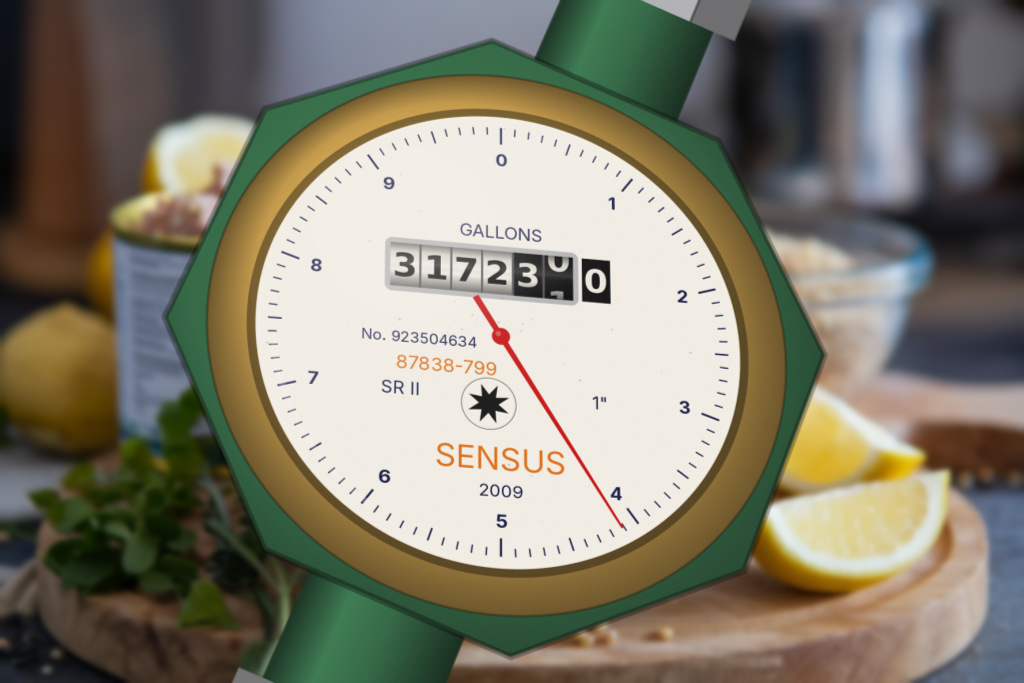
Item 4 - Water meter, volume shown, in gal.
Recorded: 3172304.1 gal
